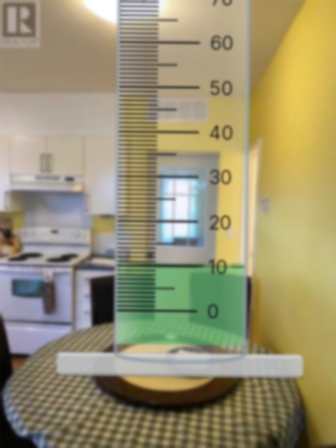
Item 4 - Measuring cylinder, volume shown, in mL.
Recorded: 10 mL
